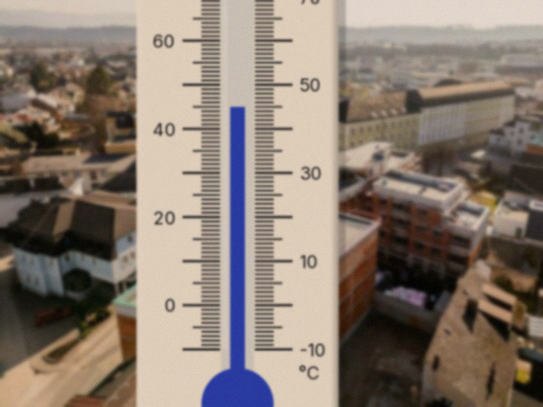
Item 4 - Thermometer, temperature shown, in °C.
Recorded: 45 °C
